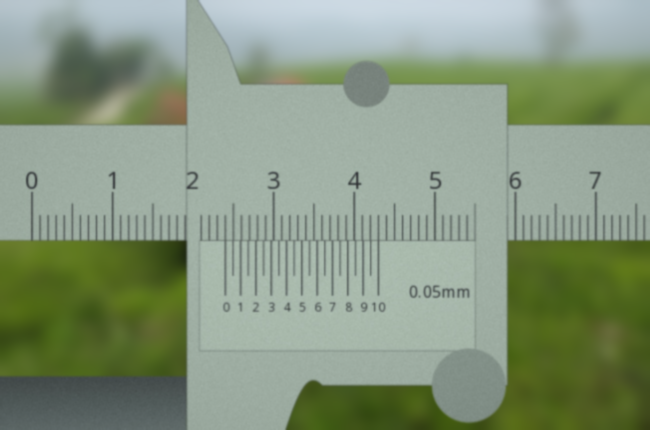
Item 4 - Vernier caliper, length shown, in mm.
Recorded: 24.0 mm
